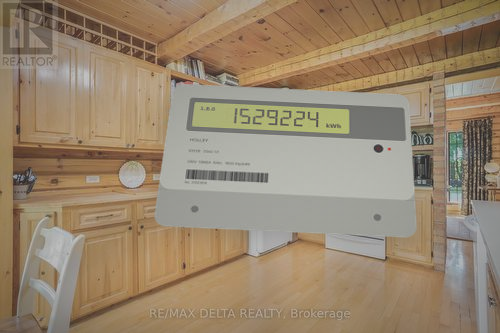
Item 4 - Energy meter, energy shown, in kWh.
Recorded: 1529224 kWh
